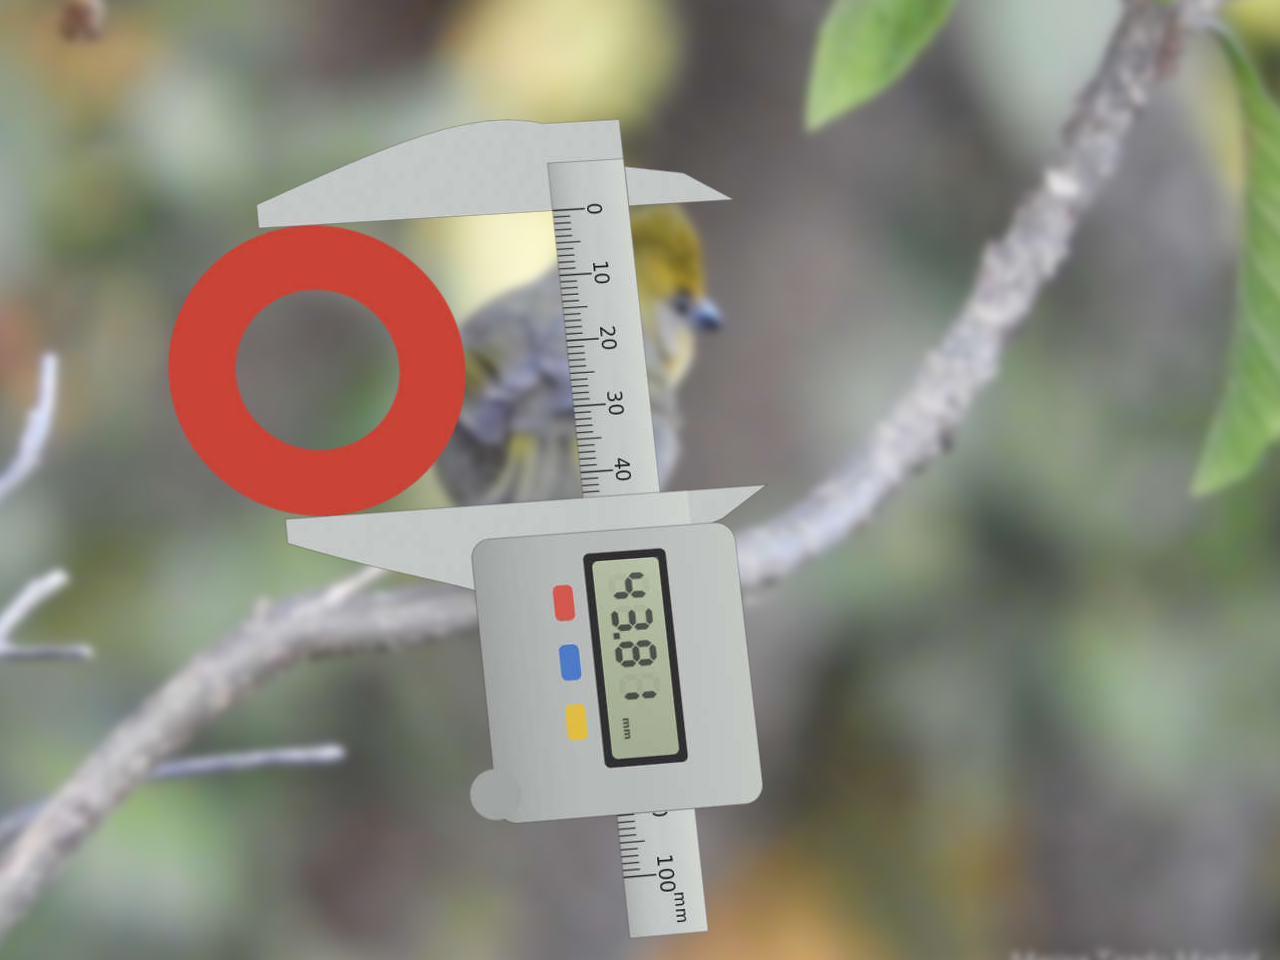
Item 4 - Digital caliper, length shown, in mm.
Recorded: 43.81 mm
